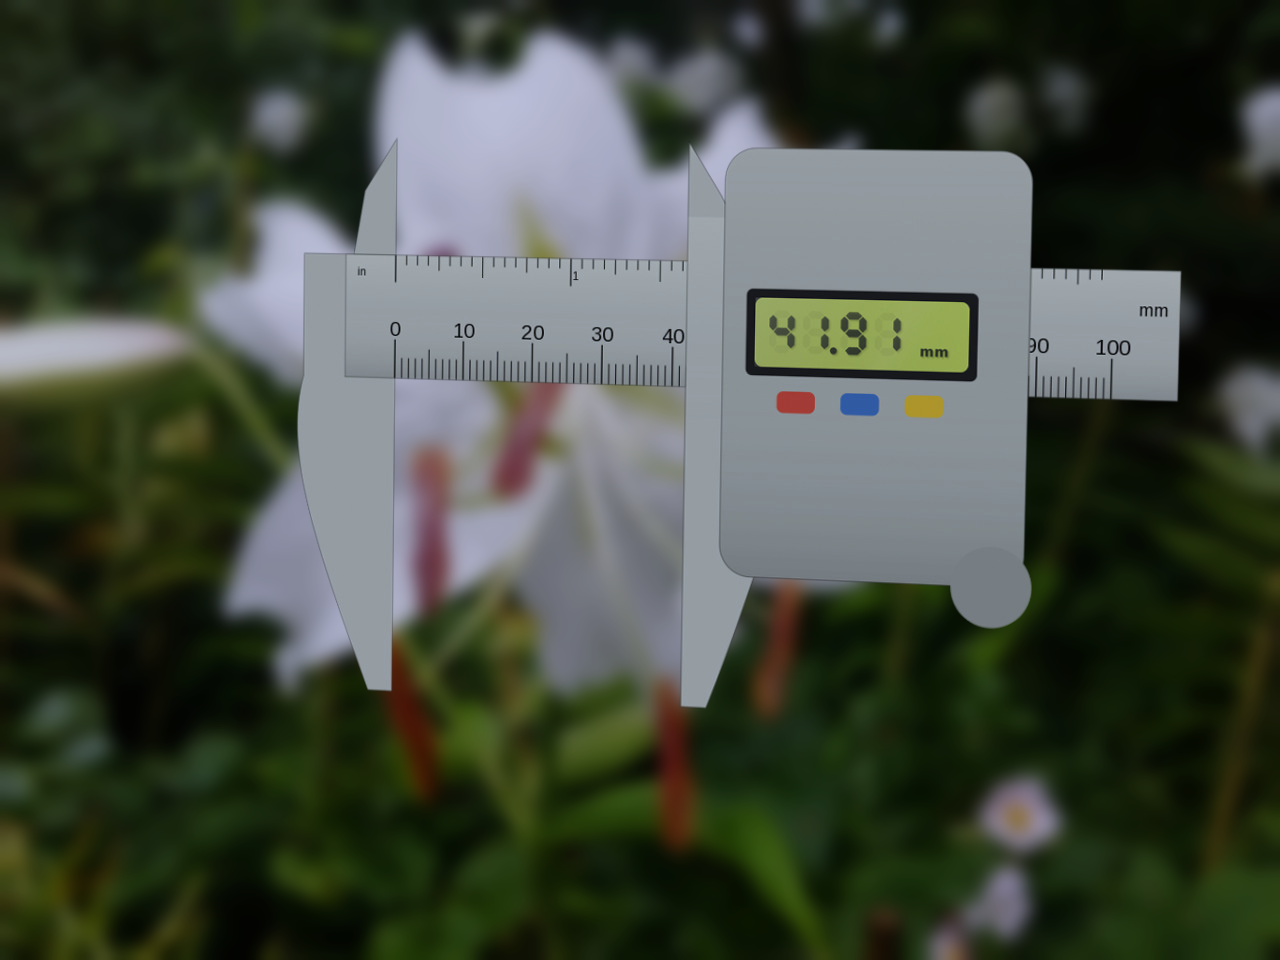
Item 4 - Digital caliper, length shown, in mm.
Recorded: 41.91 mm
